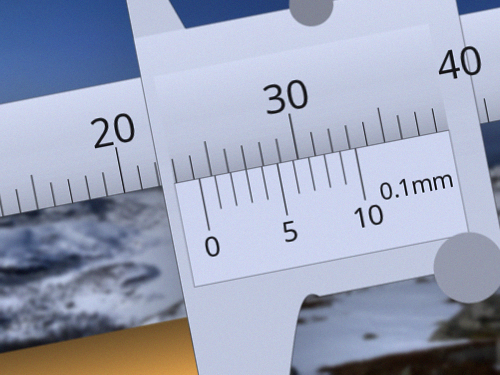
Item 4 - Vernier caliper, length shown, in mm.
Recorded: 24.3 mm
